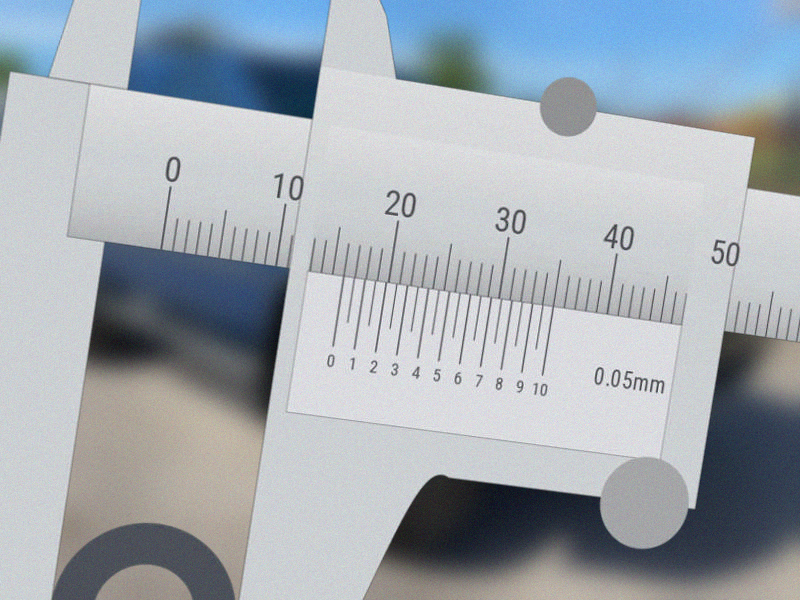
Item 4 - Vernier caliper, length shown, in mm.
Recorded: 16.0 mm
